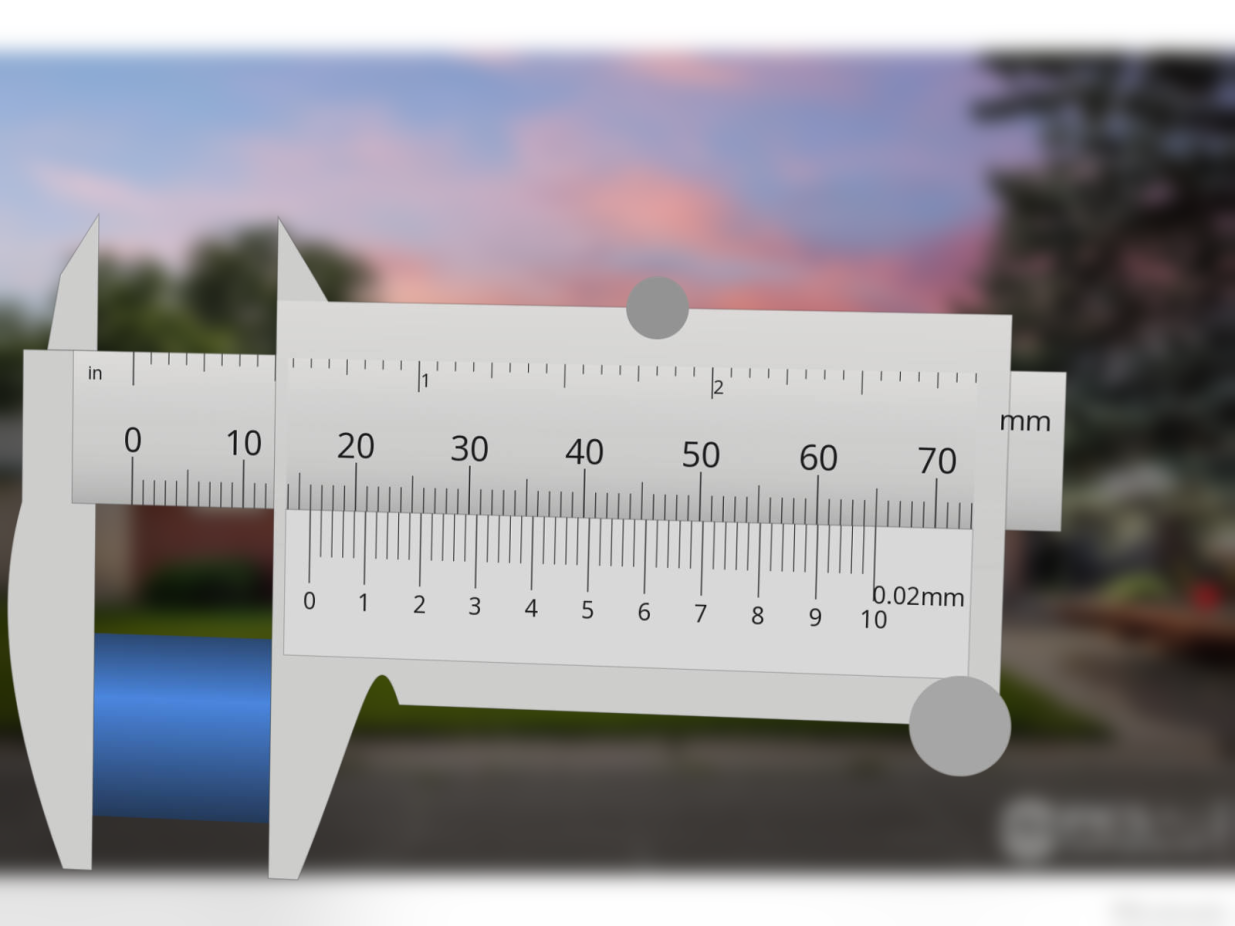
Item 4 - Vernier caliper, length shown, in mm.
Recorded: 16.0 mm
